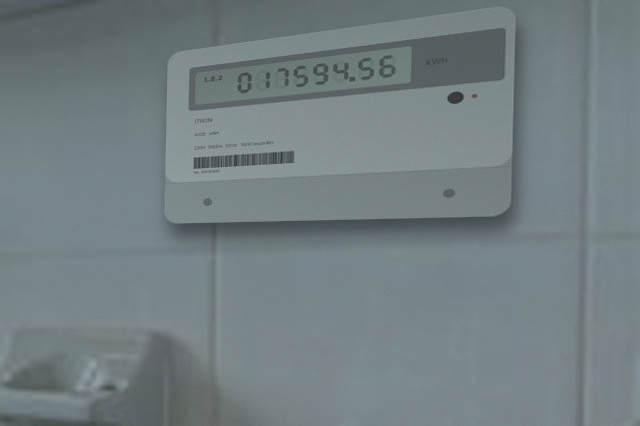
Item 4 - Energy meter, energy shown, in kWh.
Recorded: 17594.56 kWh
